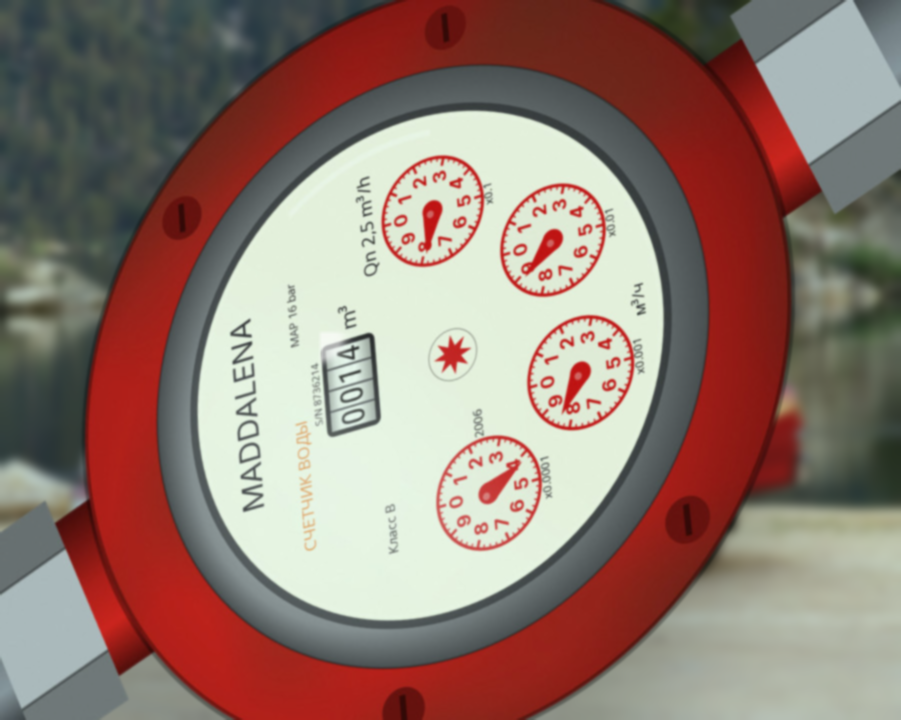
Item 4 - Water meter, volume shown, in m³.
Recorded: 14.7884 m³
